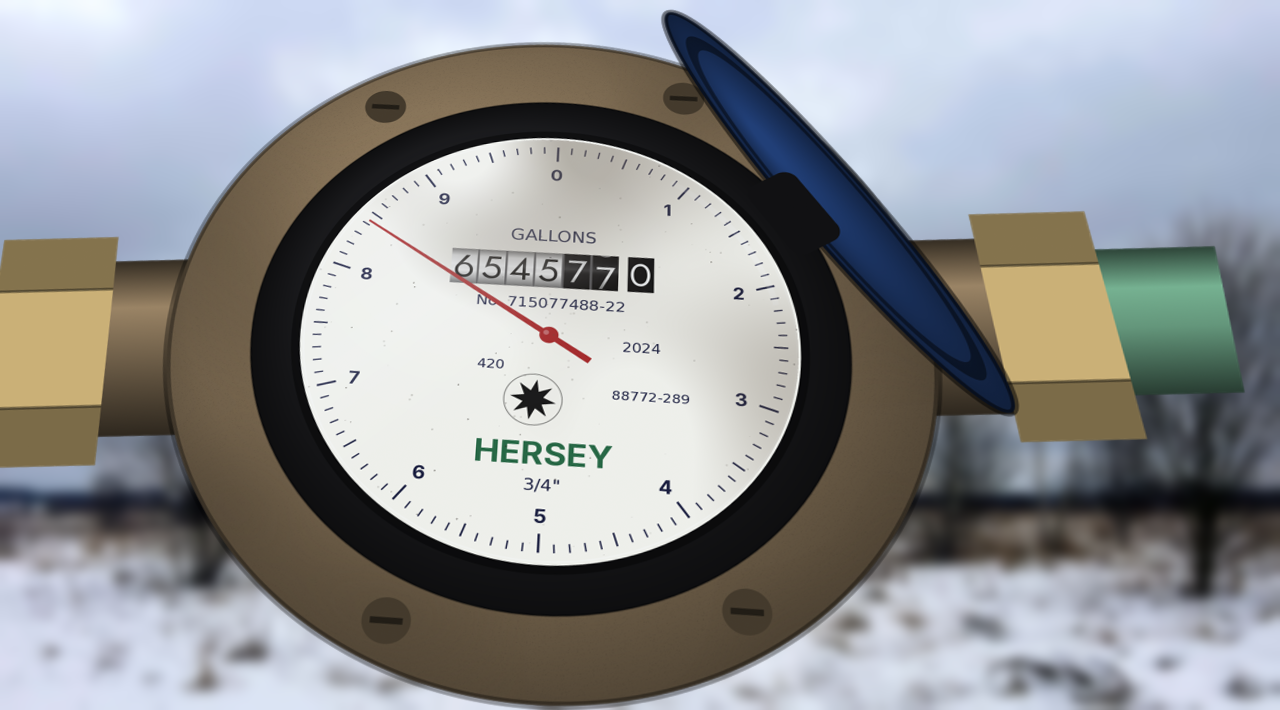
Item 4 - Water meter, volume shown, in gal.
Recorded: 6545768.4 gal
